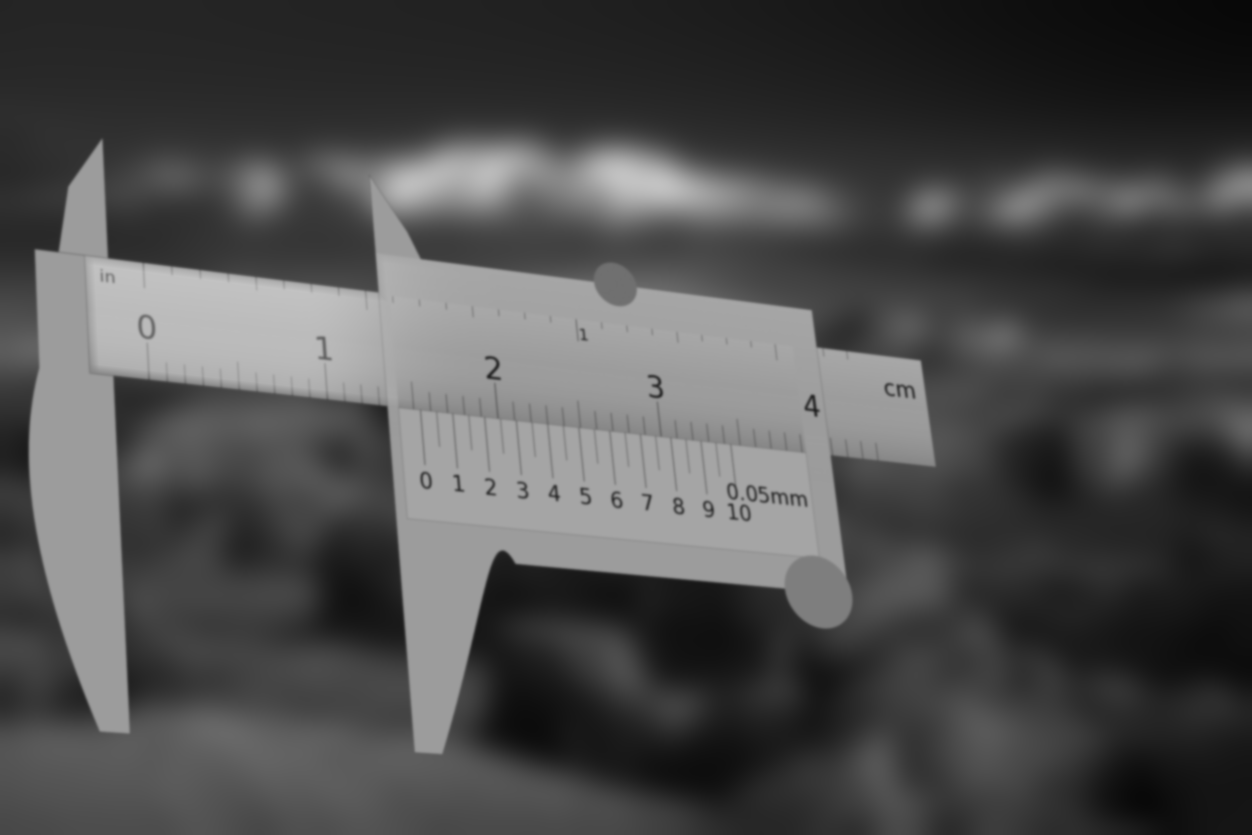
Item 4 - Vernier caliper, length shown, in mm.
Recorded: 15.4 mm
